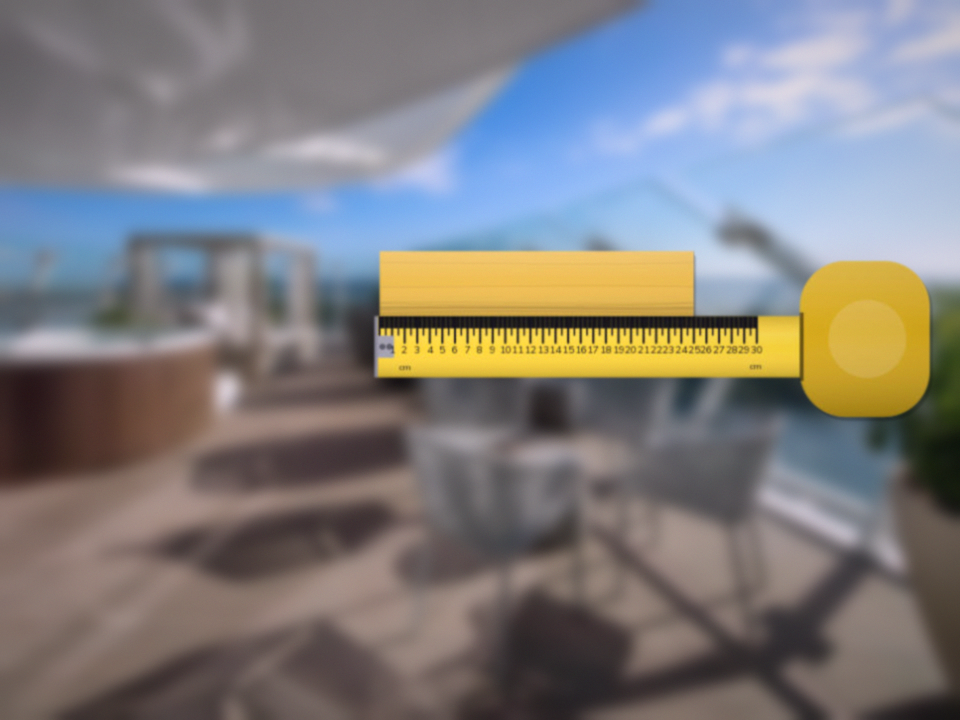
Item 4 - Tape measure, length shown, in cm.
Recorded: 25 cm
